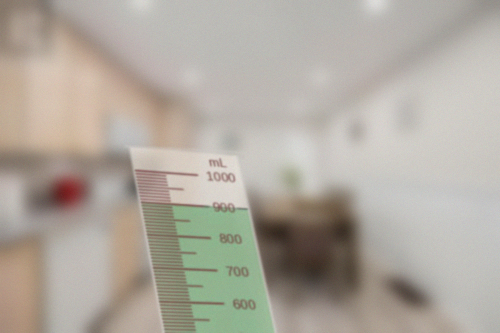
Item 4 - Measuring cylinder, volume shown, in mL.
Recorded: 900 mL
